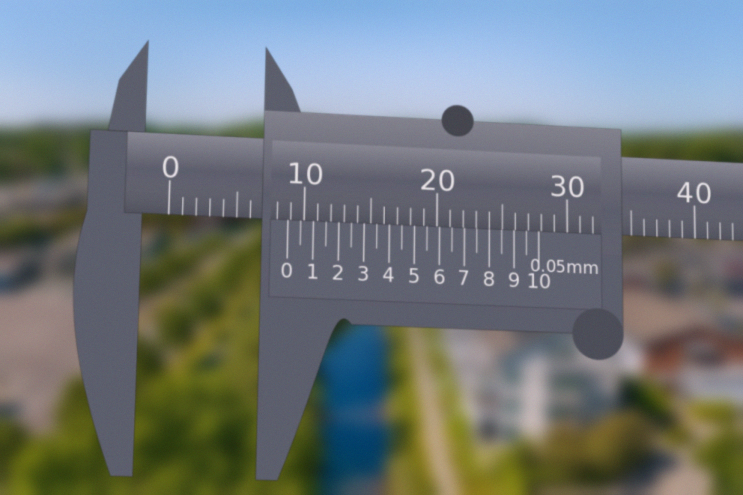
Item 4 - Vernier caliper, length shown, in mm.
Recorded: 8.8 mm
